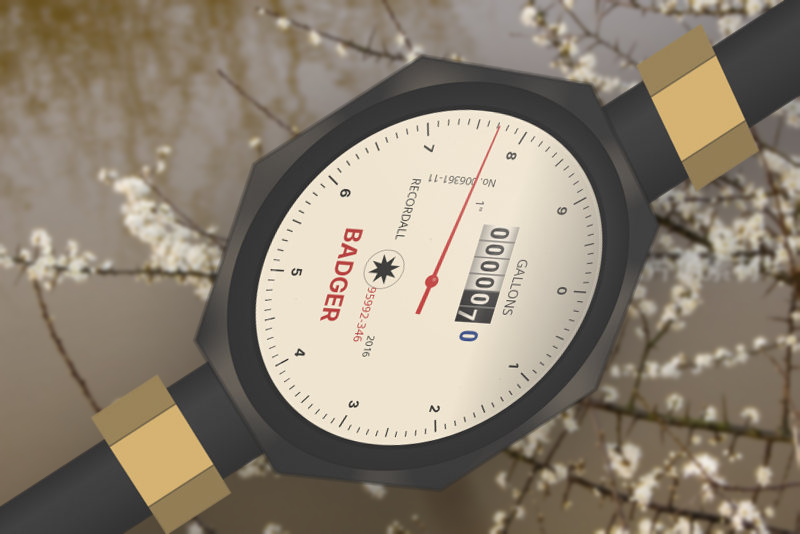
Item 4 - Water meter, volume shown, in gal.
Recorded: 67.7 gal
